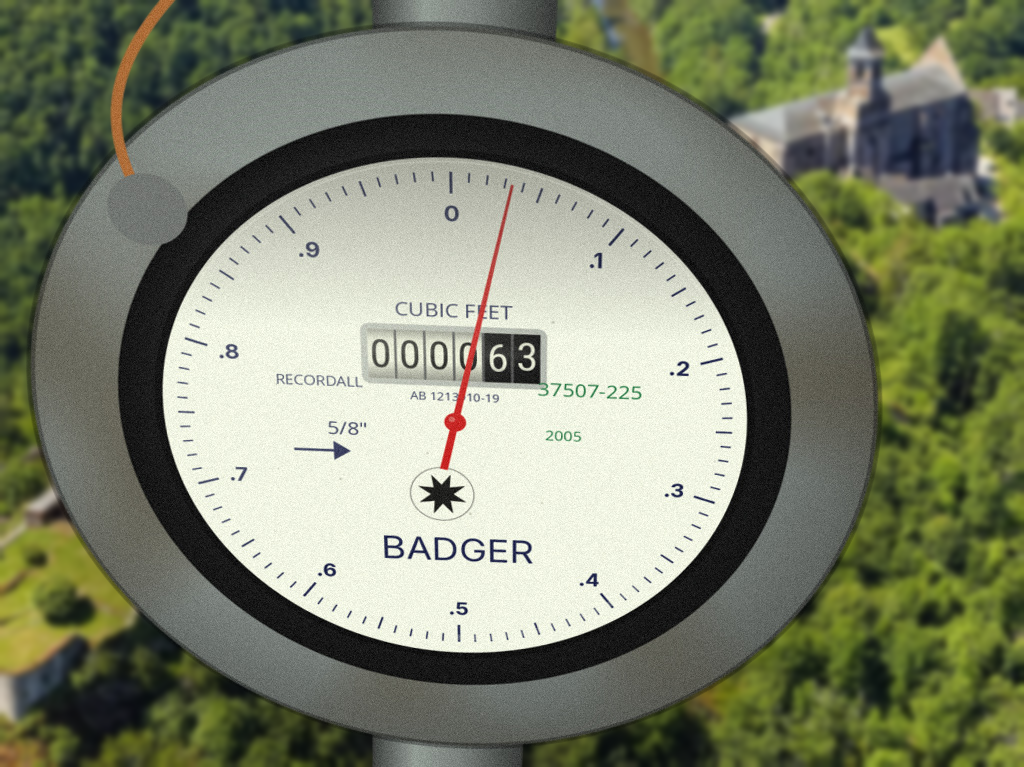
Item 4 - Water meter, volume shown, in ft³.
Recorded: 63.03 ft³
